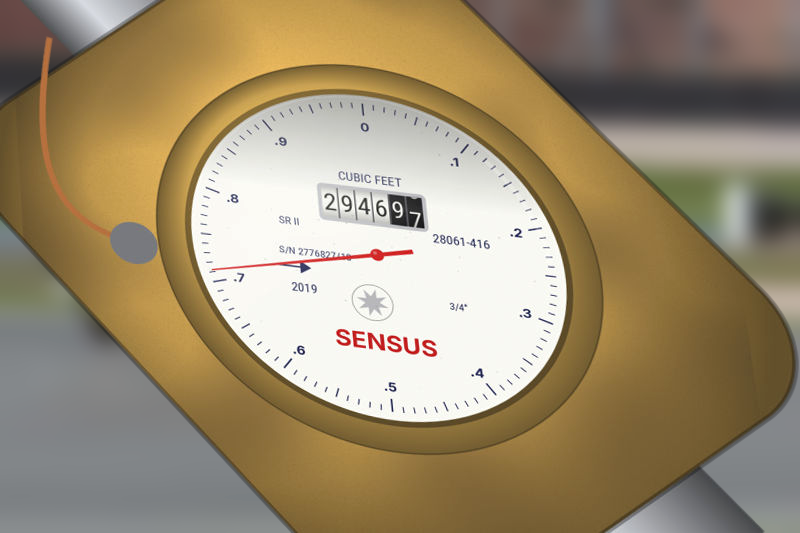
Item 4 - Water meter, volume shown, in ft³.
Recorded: 294696.71 ft³
